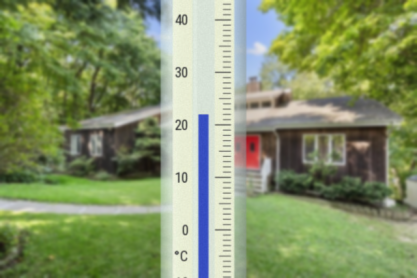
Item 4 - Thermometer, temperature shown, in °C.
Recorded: 22 °C
